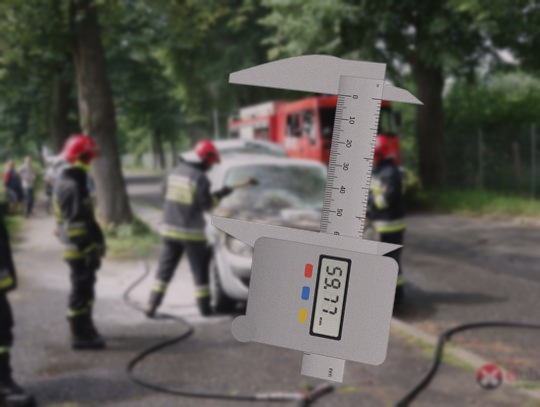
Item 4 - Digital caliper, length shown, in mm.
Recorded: 59.77 mm
